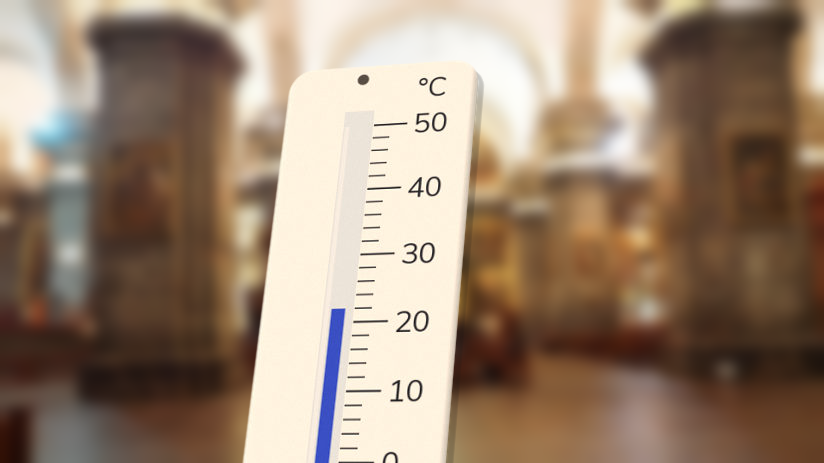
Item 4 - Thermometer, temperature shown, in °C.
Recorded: 22 °C
